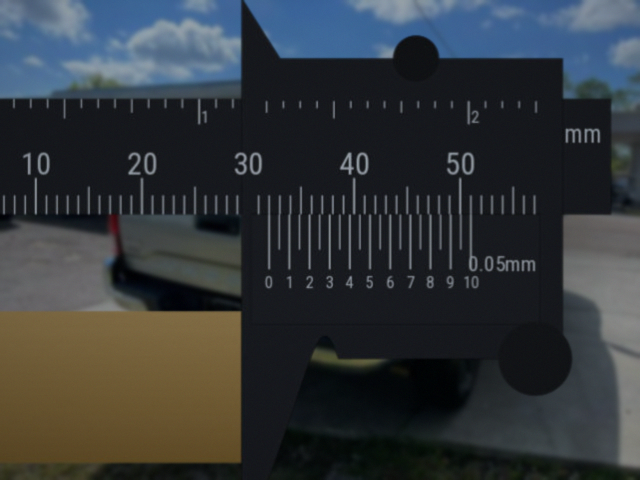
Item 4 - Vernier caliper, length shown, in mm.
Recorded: 32.0 mm
